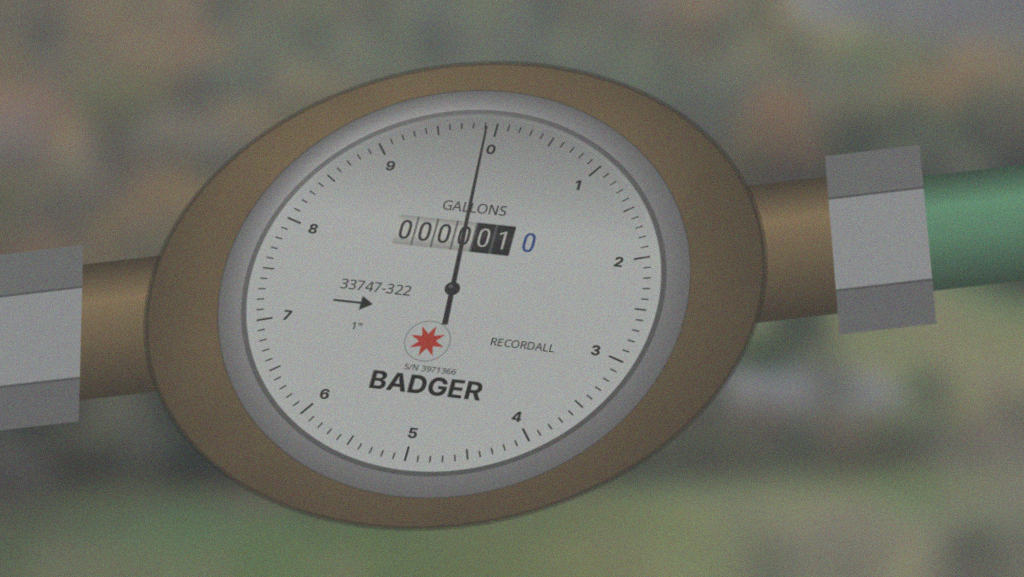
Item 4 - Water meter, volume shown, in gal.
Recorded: 9.9 gal
